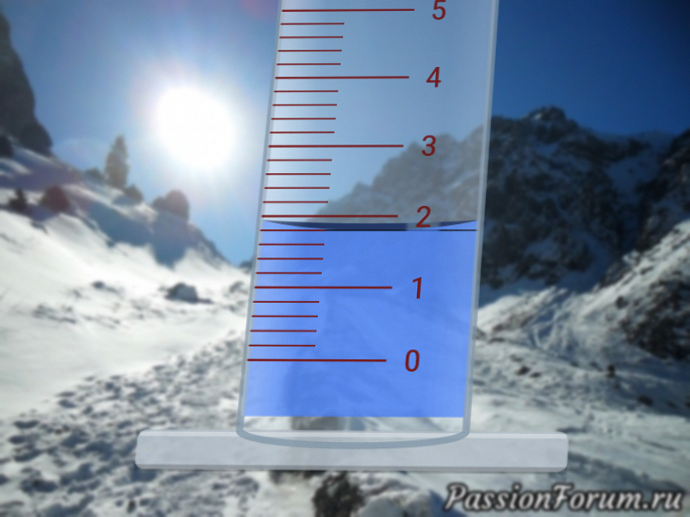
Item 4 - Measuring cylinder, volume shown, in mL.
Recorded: 1.8 mL
